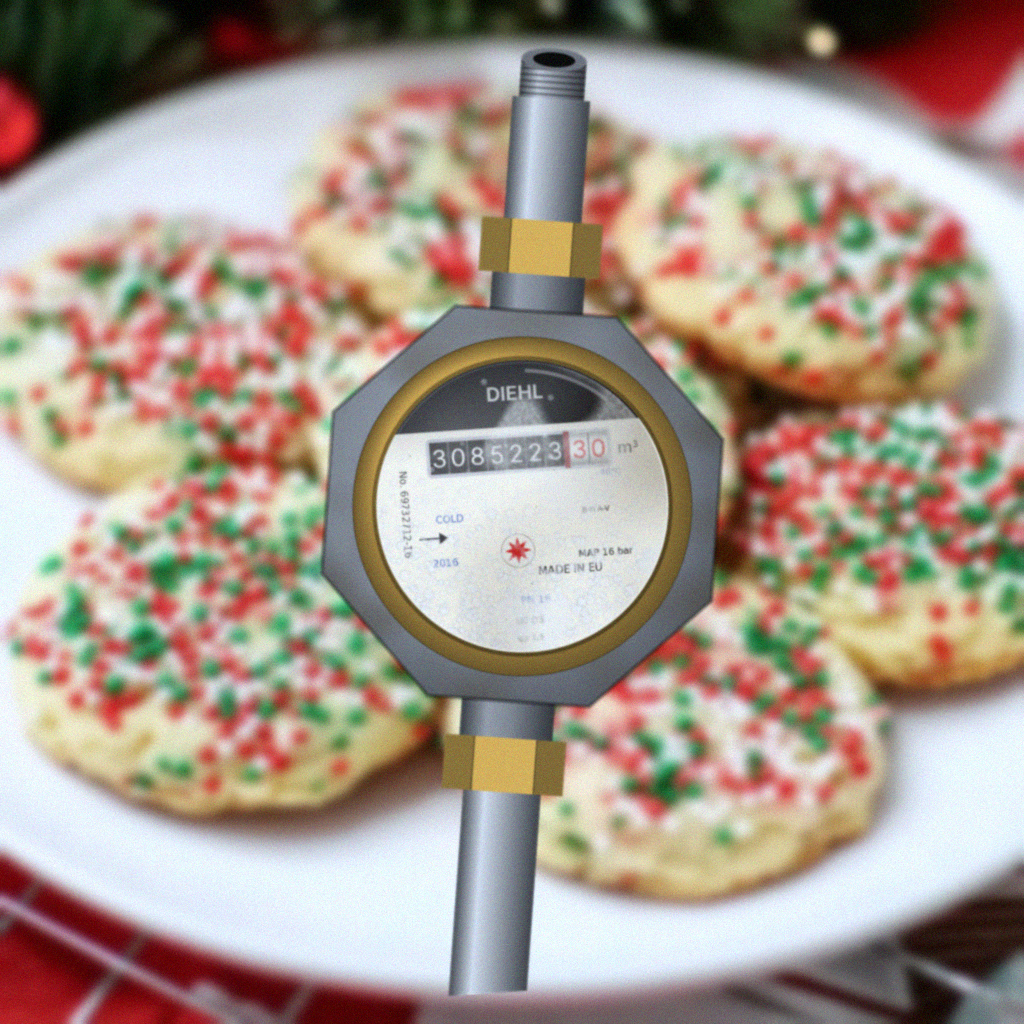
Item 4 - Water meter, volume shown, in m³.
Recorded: 3085223.30 m³
